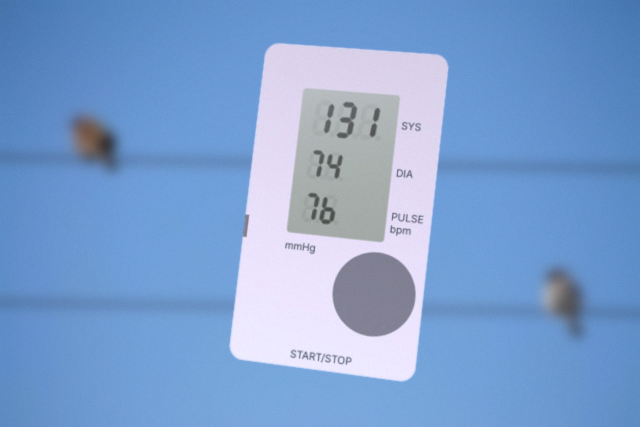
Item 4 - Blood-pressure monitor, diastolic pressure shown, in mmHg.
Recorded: 74 mmHg
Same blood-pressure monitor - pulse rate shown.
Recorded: 76 bpm
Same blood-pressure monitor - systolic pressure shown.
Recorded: 131 mmHg
